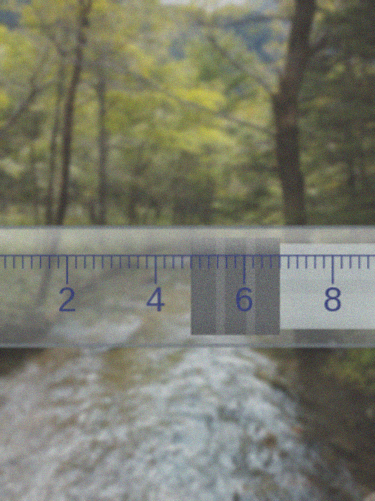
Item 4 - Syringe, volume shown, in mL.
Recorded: 4.8 mL
